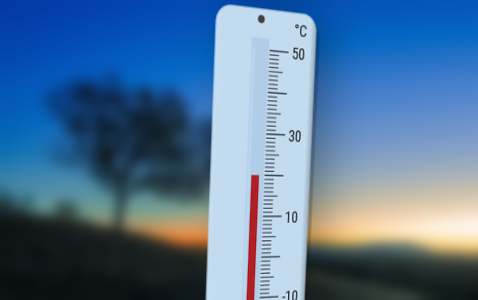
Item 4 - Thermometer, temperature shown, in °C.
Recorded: 20 °C
